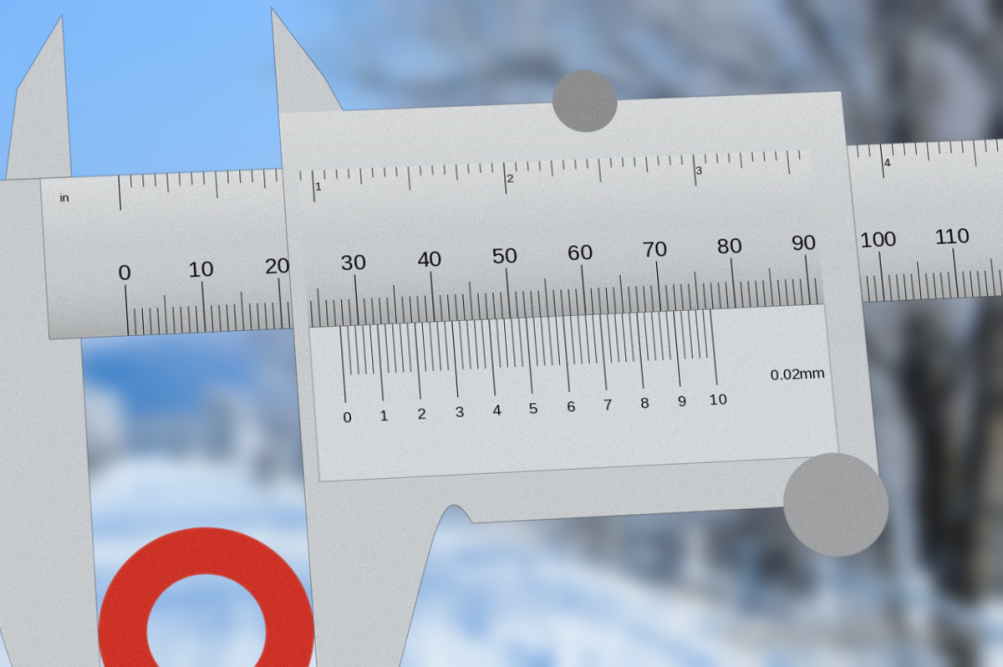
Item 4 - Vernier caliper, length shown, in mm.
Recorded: 27.6 mm
